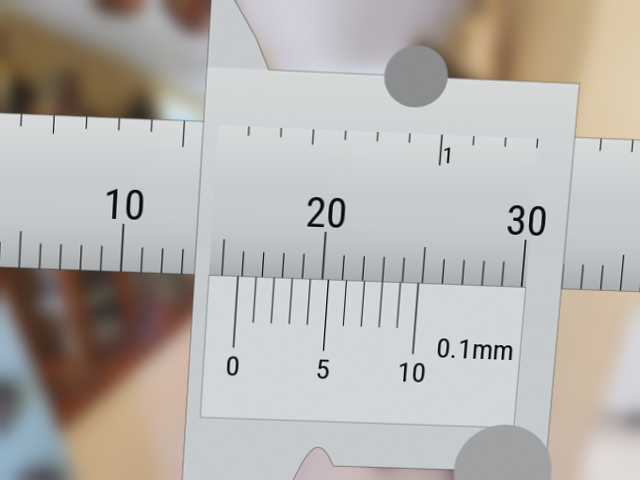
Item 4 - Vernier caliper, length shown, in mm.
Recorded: 15.8 mm
